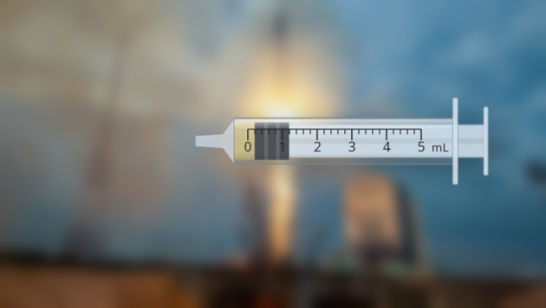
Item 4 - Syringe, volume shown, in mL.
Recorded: 0.2 mL
